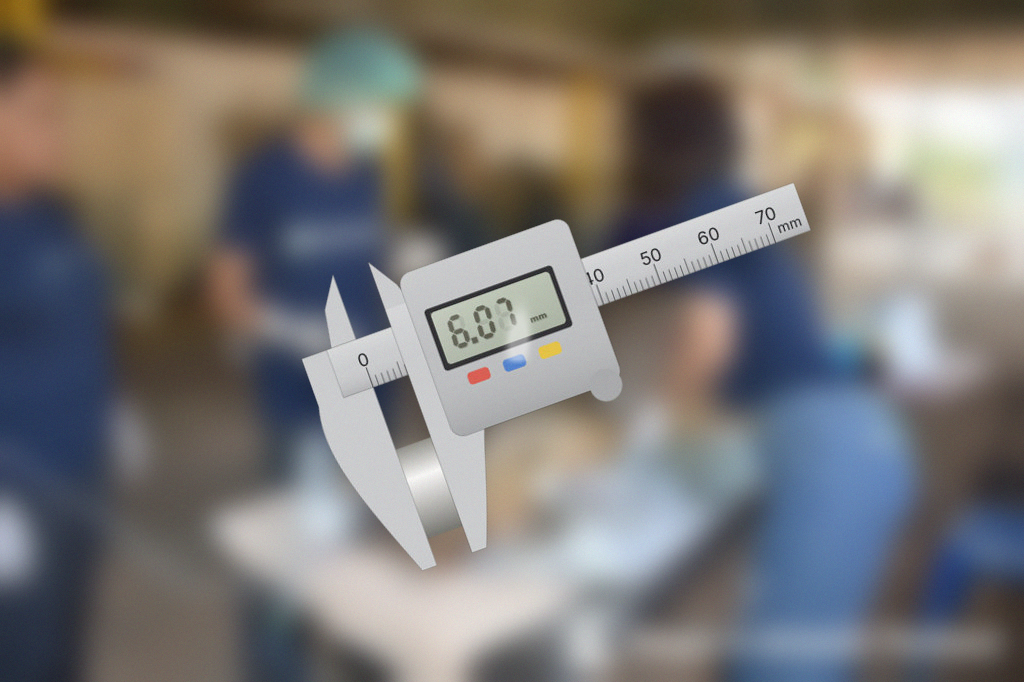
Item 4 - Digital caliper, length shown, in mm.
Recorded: 6.07 mm
